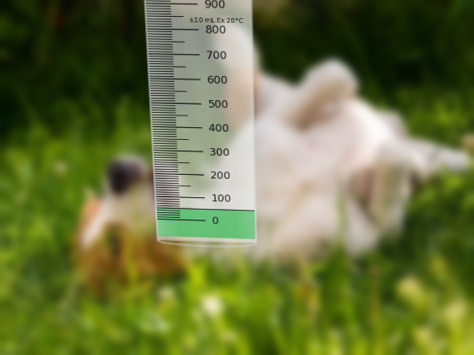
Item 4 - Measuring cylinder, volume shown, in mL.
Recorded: 50 mL
